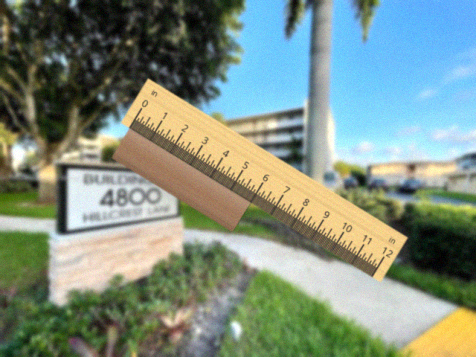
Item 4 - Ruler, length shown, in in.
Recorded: 6 in
